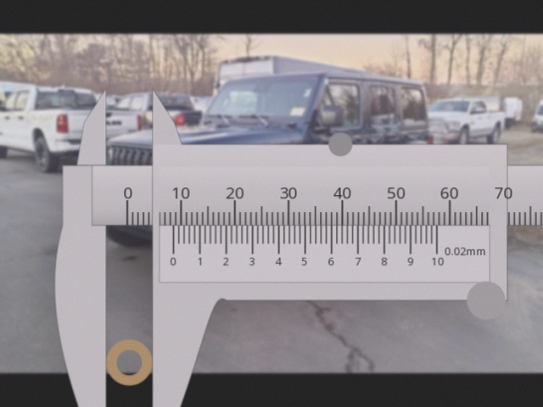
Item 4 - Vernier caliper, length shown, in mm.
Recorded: 8.6 mm
